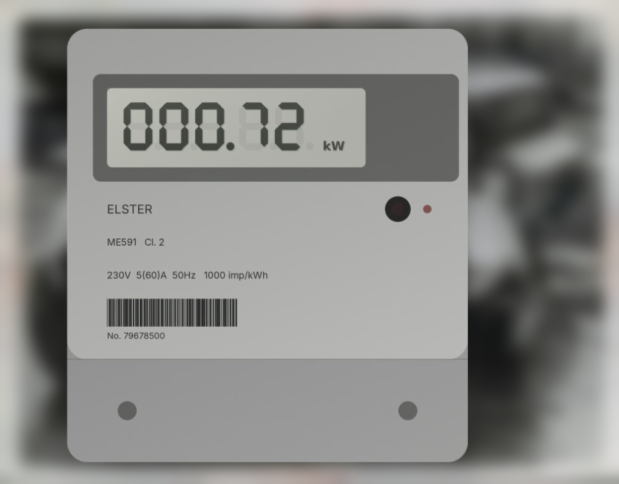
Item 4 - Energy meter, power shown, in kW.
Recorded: 0.72 kW
